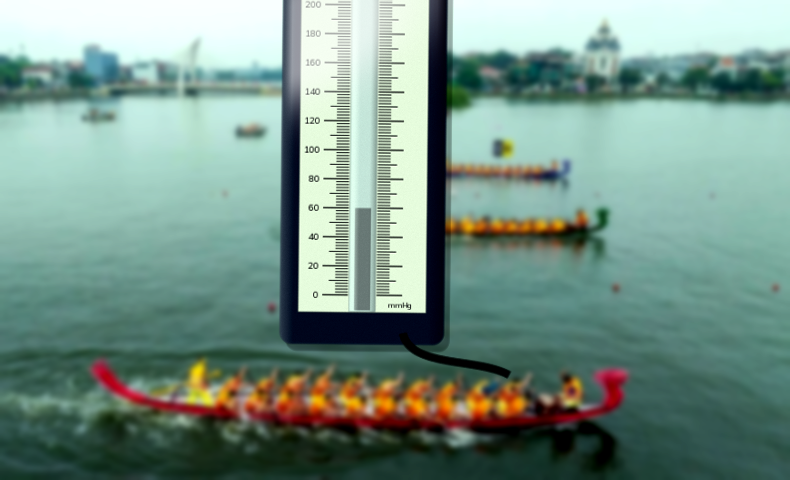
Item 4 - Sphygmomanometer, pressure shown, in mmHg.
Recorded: 60 mmHg
